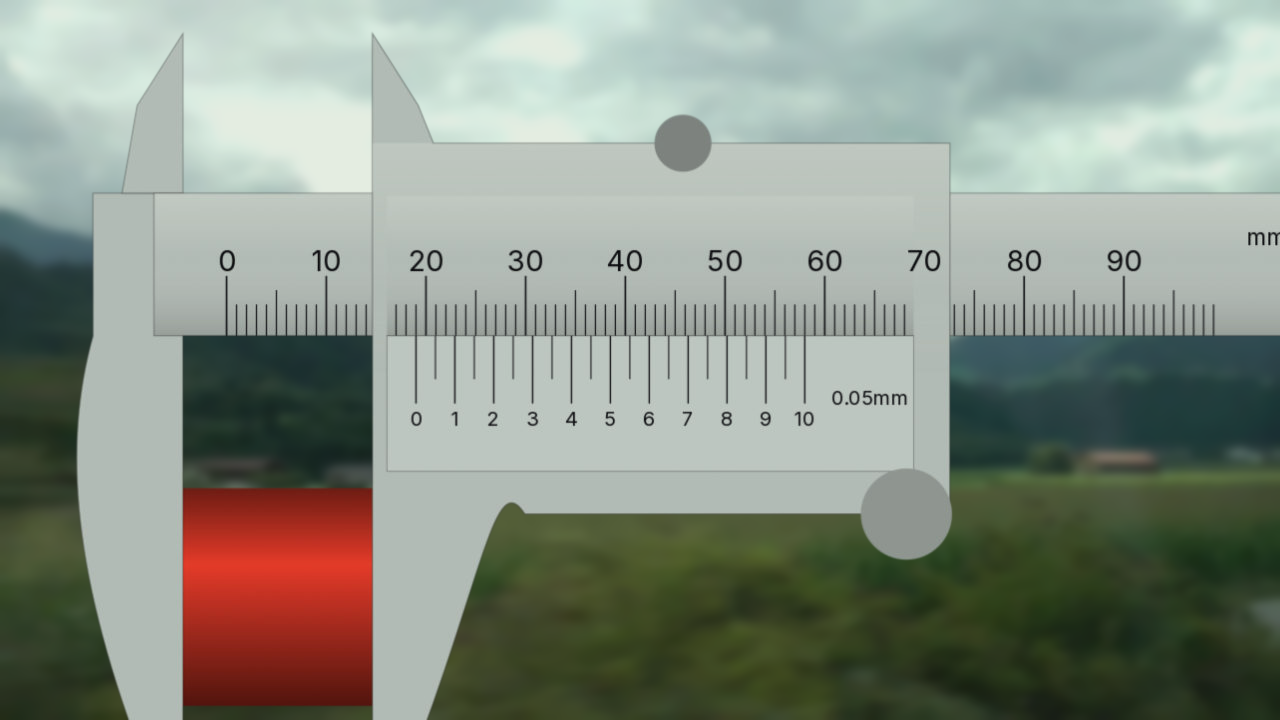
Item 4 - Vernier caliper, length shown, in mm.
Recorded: 19.0 mm
